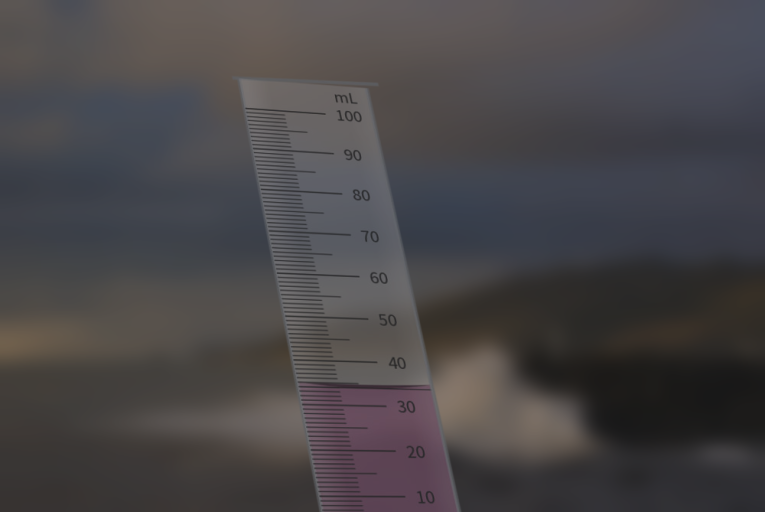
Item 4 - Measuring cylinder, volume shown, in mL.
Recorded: 34 mL
